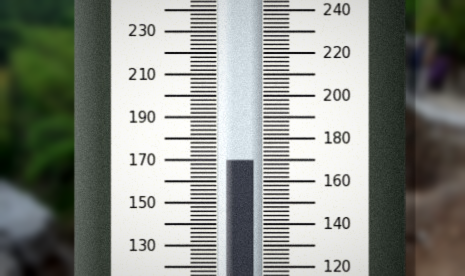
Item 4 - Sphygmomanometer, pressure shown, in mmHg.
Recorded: 170 mmHg
